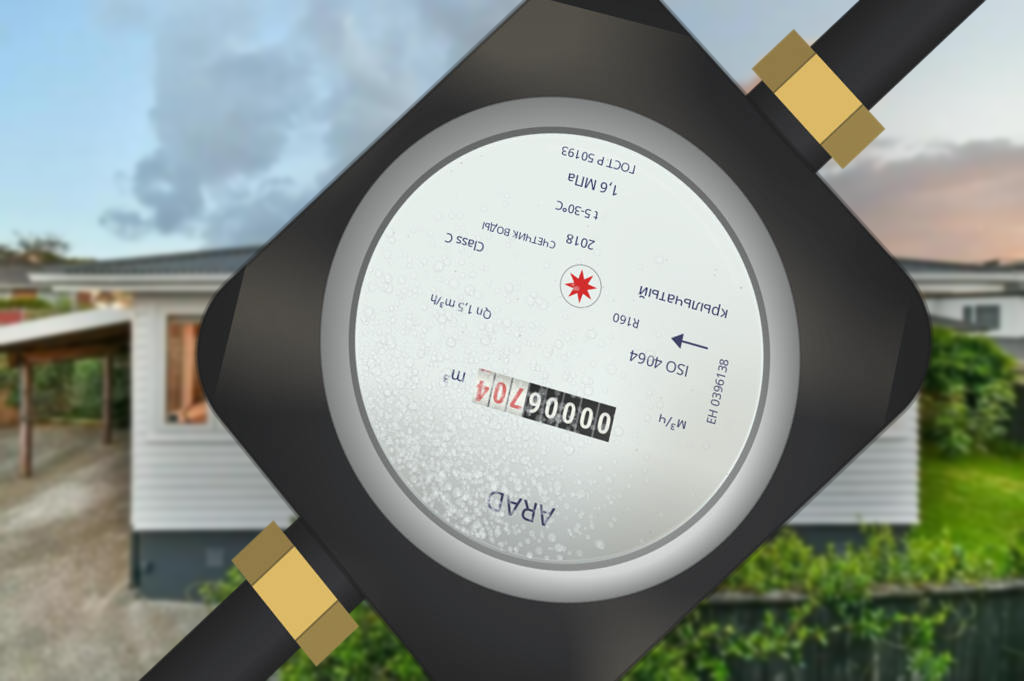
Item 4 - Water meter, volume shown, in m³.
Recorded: 6.704 m³
